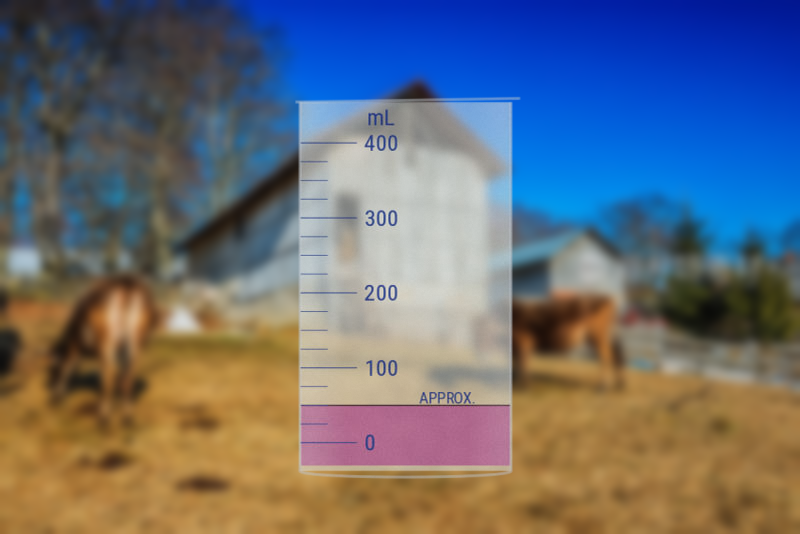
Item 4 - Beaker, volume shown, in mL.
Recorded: 50 mL
